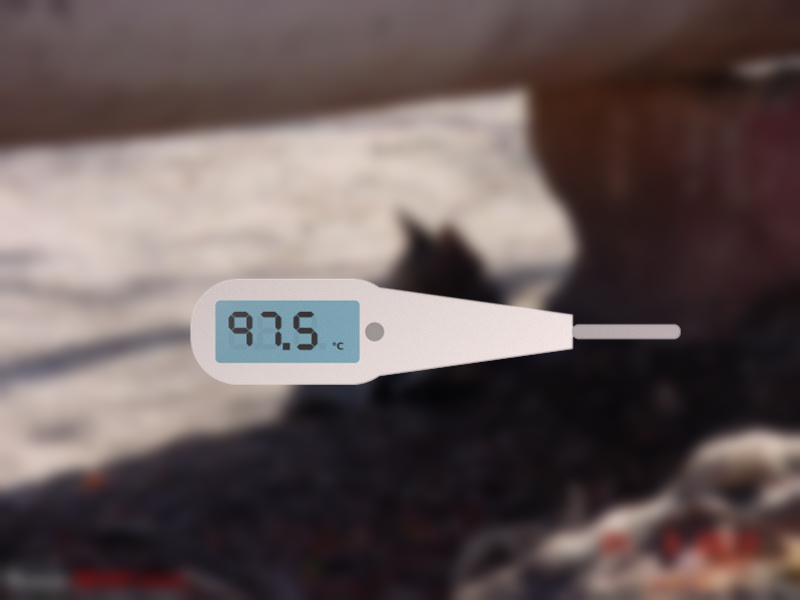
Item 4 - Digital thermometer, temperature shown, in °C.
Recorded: 97.5 °C
